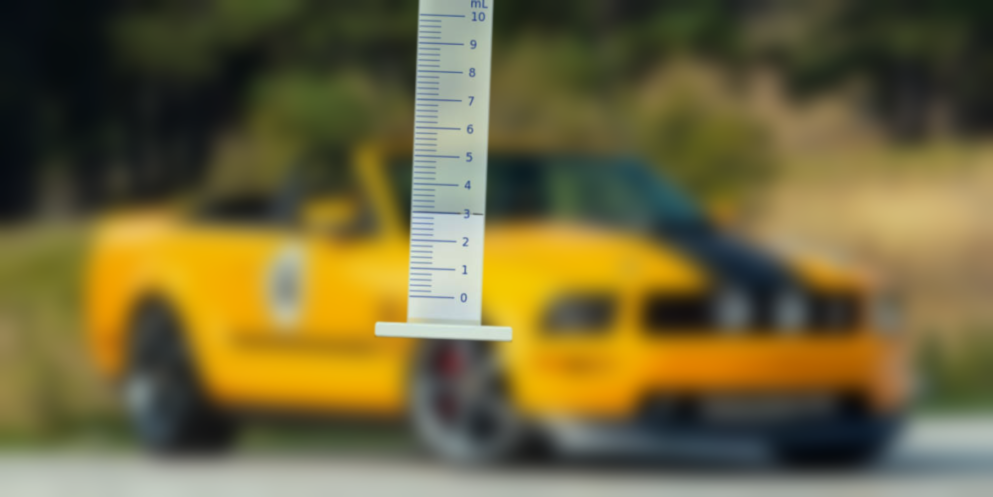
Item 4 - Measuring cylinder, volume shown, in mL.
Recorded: 3 mL
